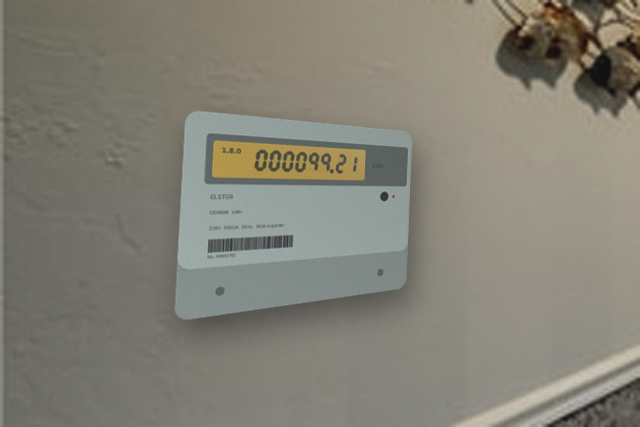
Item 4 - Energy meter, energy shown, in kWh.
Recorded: 99.21 kWh
